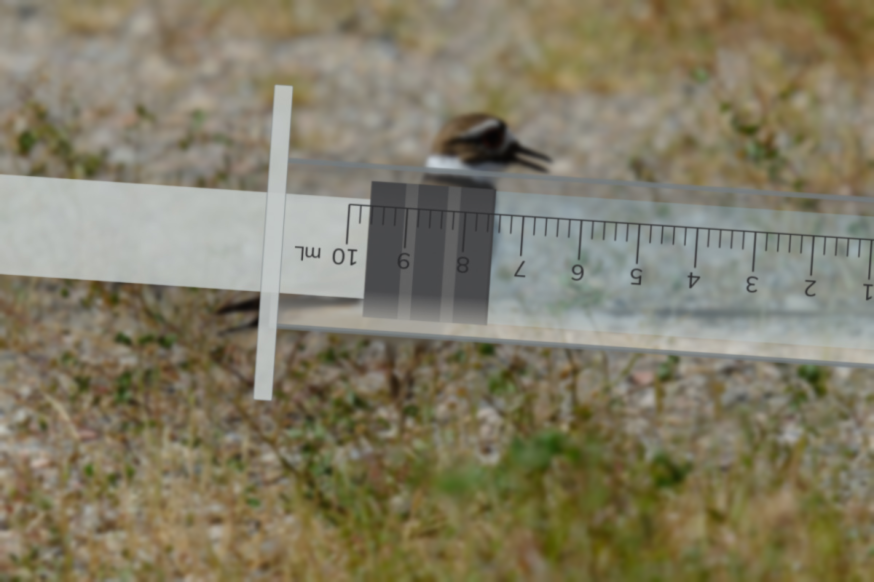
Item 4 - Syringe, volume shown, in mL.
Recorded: 7.5 mL
